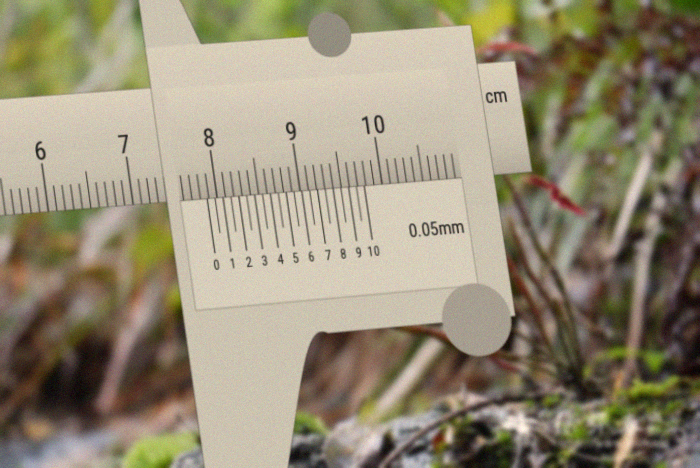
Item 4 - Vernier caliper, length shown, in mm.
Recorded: 78.8 mm
